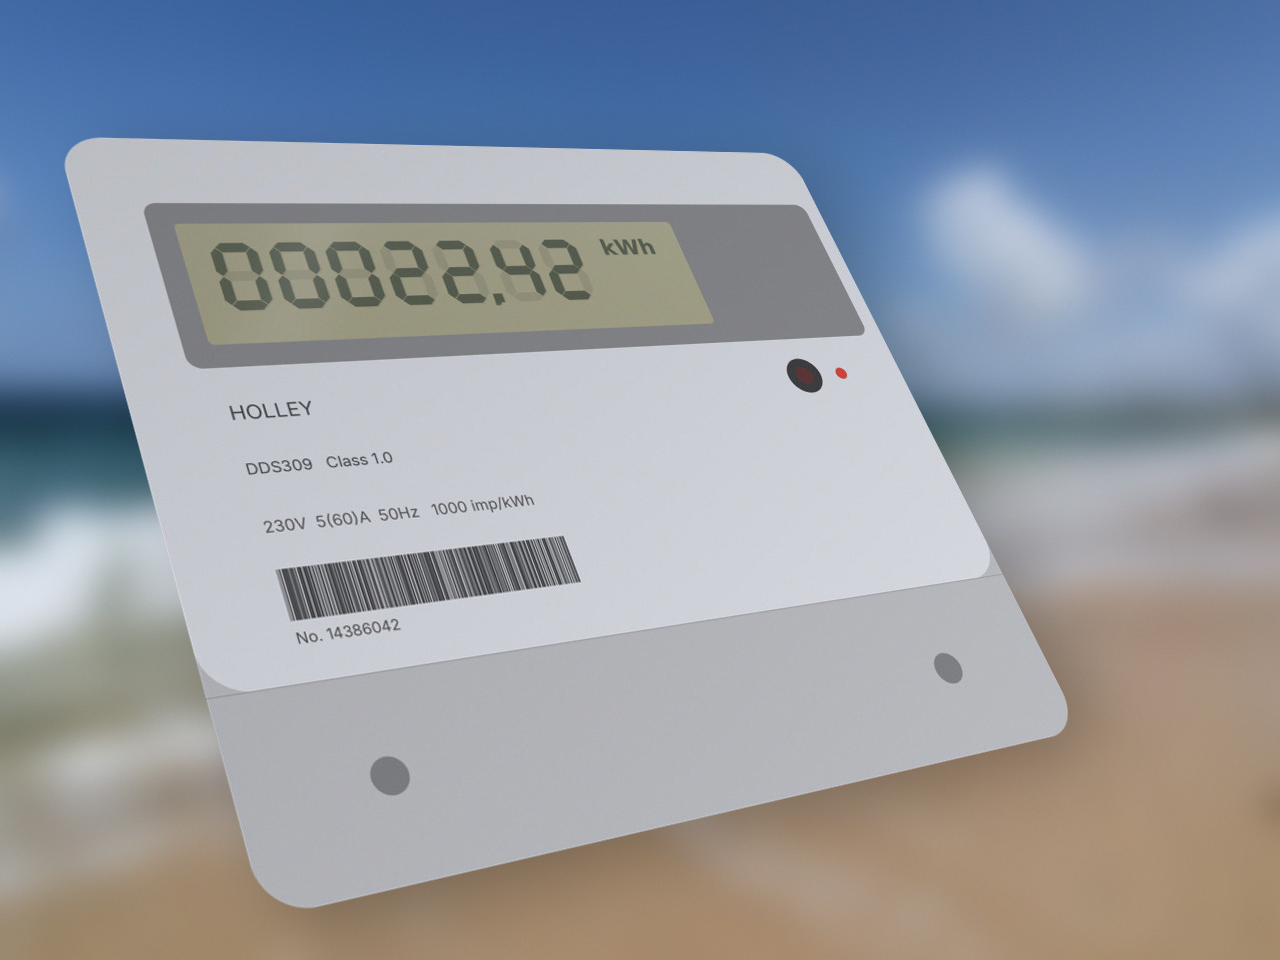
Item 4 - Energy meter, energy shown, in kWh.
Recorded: 22.42 kWh
